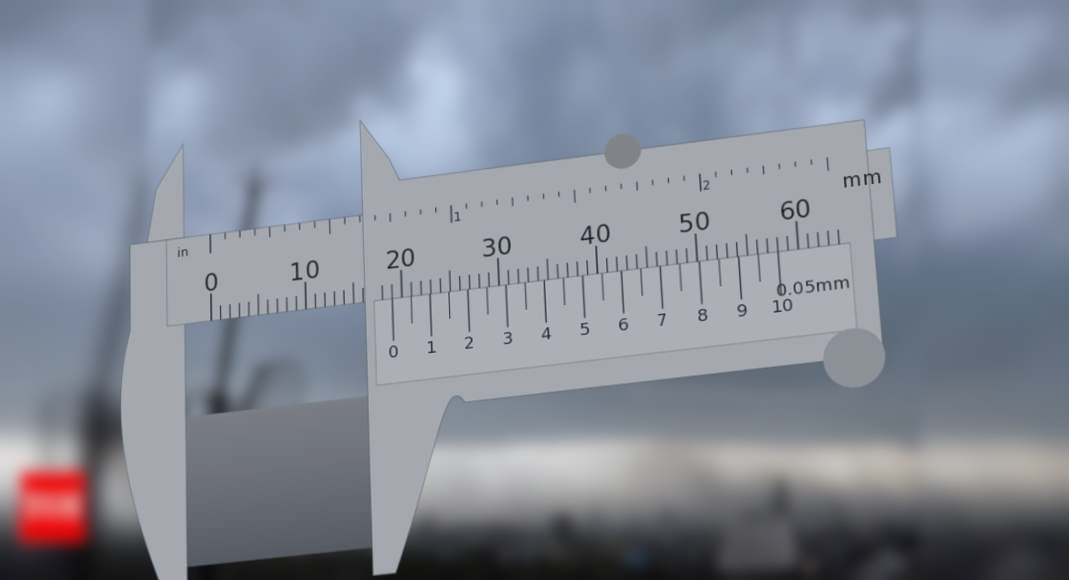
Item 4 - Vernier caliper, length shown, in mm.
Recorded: 19.0 mm
